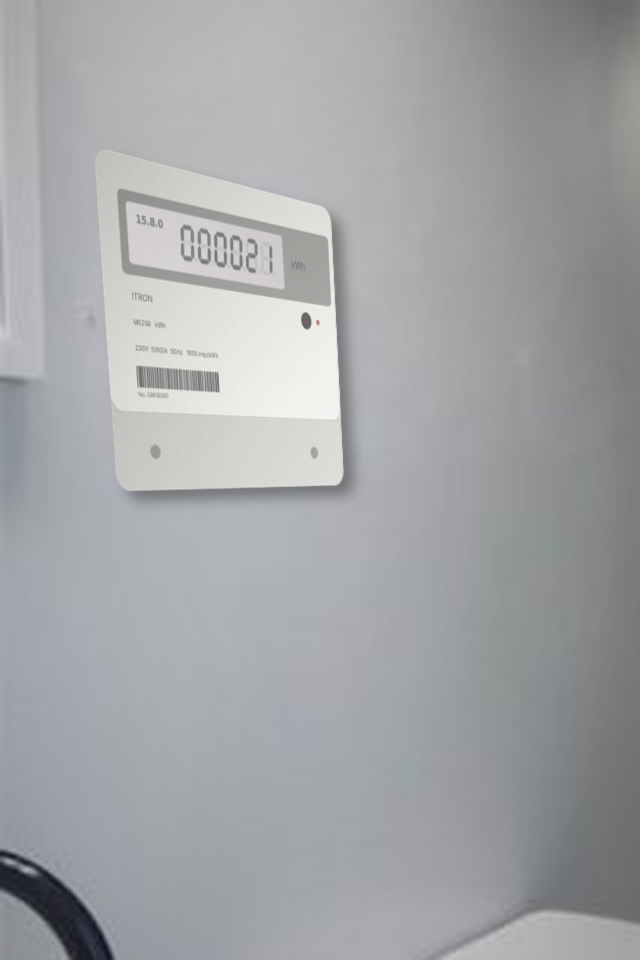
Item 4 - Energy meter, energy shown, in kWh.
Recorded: 21 kWh
